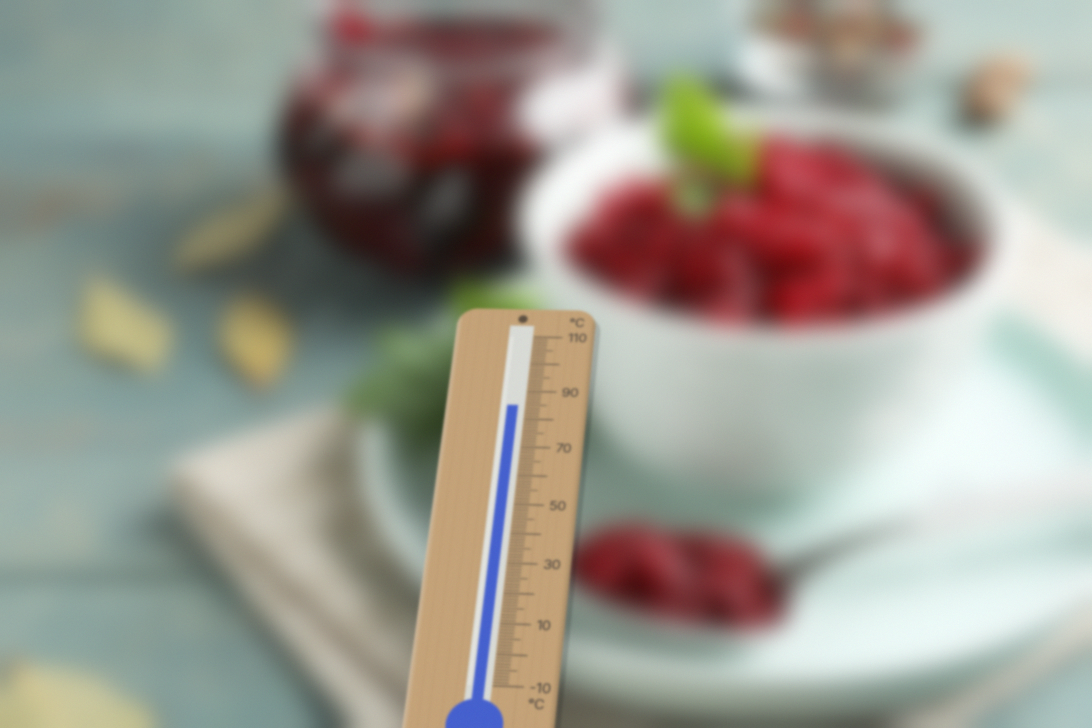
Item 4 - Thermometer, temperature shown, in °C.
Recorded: 85 °C
